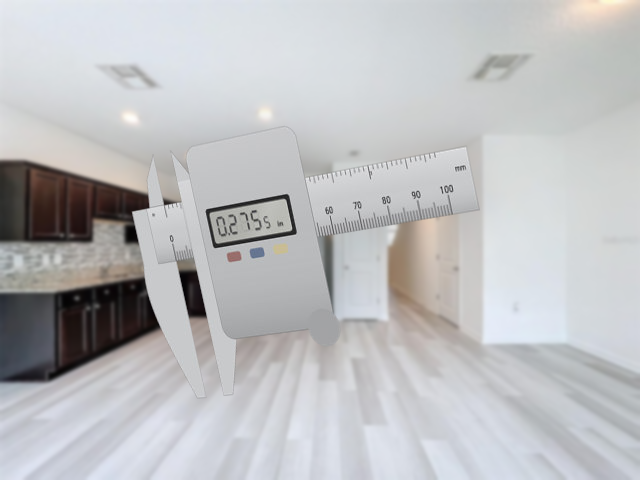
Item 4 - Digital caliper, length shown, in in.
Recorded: 0.2755 in
